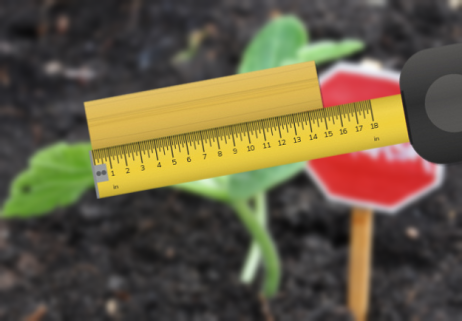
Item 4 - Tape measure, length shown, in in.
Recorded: 15 in
